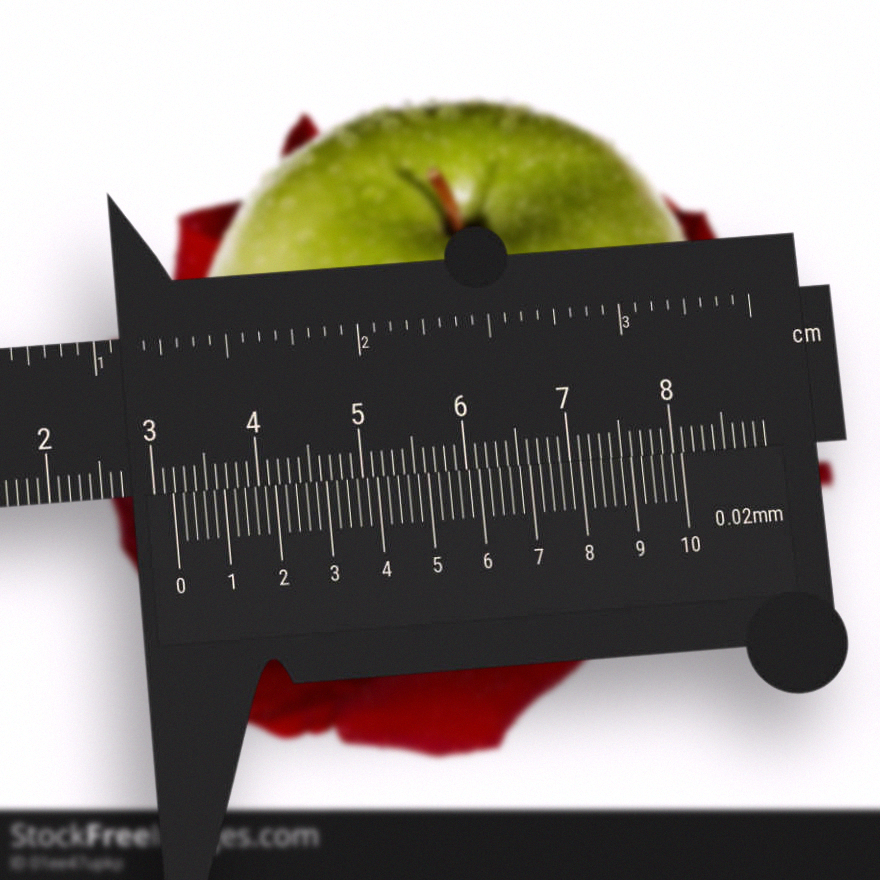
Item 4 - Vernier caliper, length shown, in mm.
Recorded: 31.8 mm
